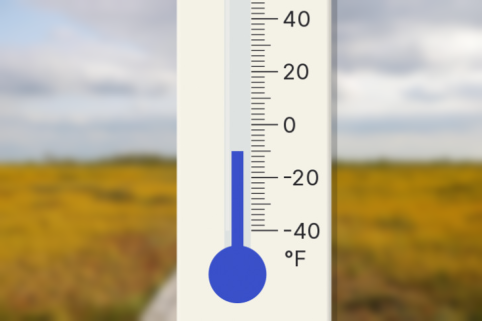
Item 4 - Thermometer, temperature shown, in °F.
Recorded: -10 °F
